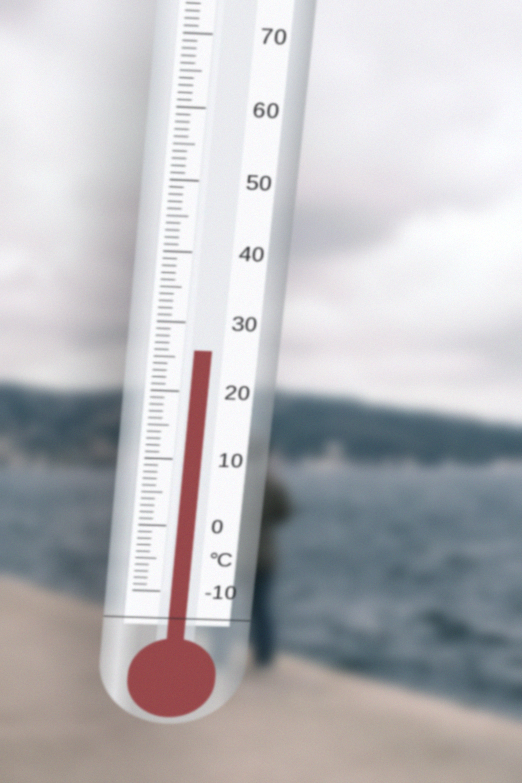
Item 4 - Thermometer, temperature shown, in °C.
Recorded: 26 °C
